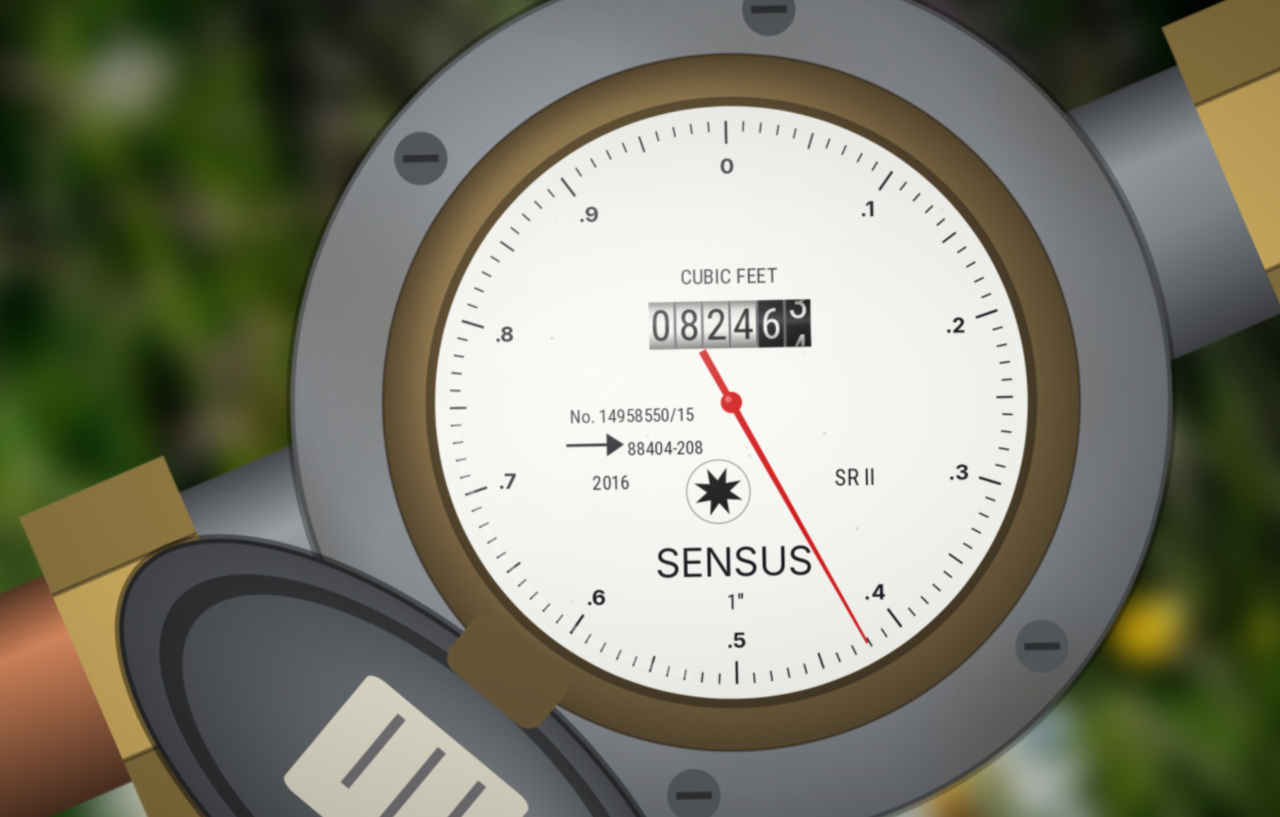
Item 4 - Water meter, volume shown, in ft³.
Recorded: 82463.42 ft³
